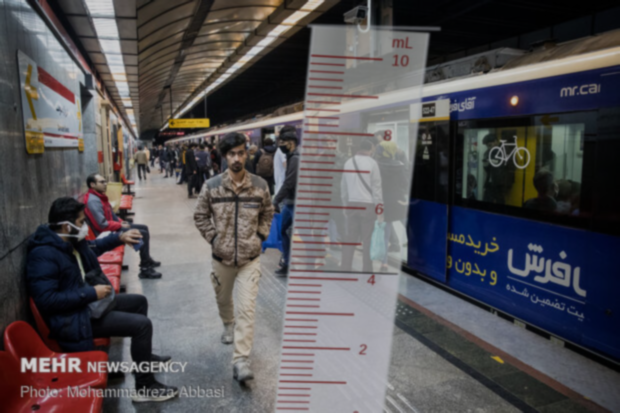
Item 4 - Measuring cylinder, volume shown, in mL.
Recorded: 4.2 mL
